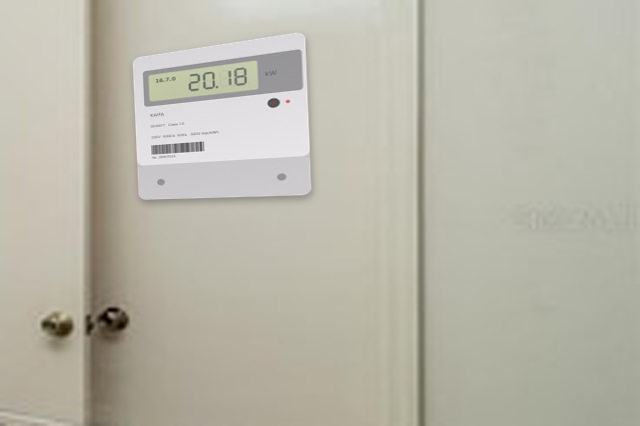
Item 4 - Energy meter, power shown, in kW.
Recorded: 20.18 kW
